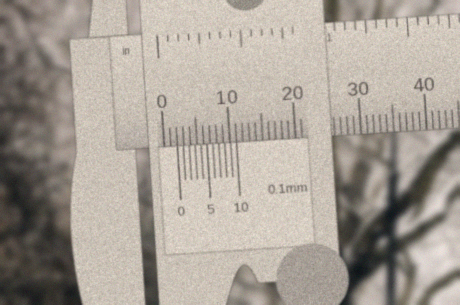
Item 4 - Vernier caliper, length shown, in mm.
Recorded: 2.0 mm
